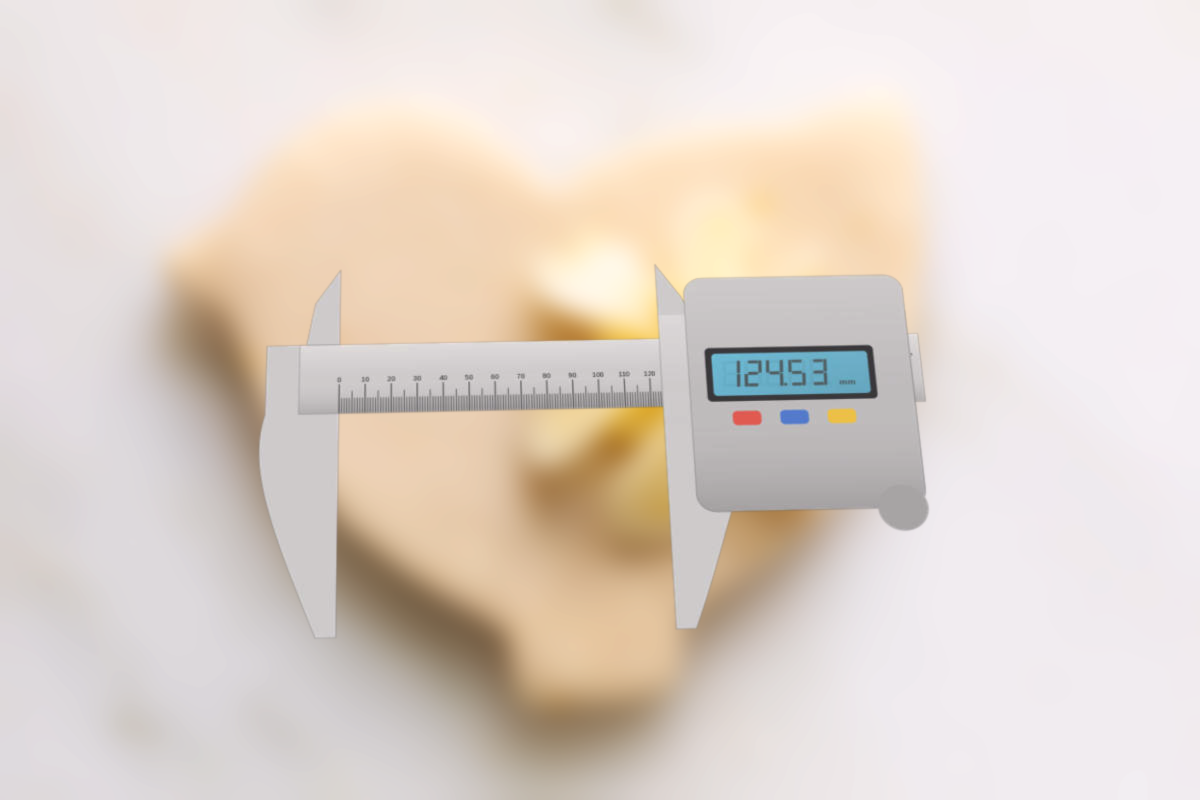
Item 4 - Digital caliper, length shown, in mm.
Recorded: 124.53 mm
